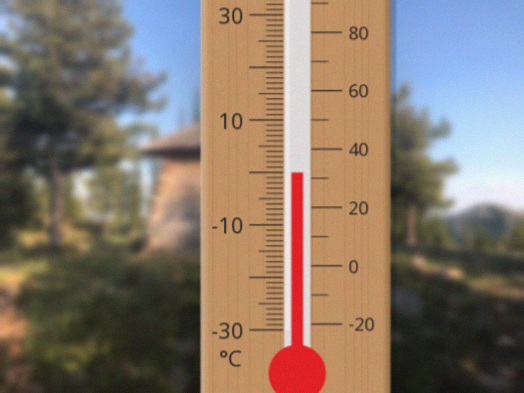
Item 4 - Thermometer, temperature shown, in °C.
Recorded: 0 °C
